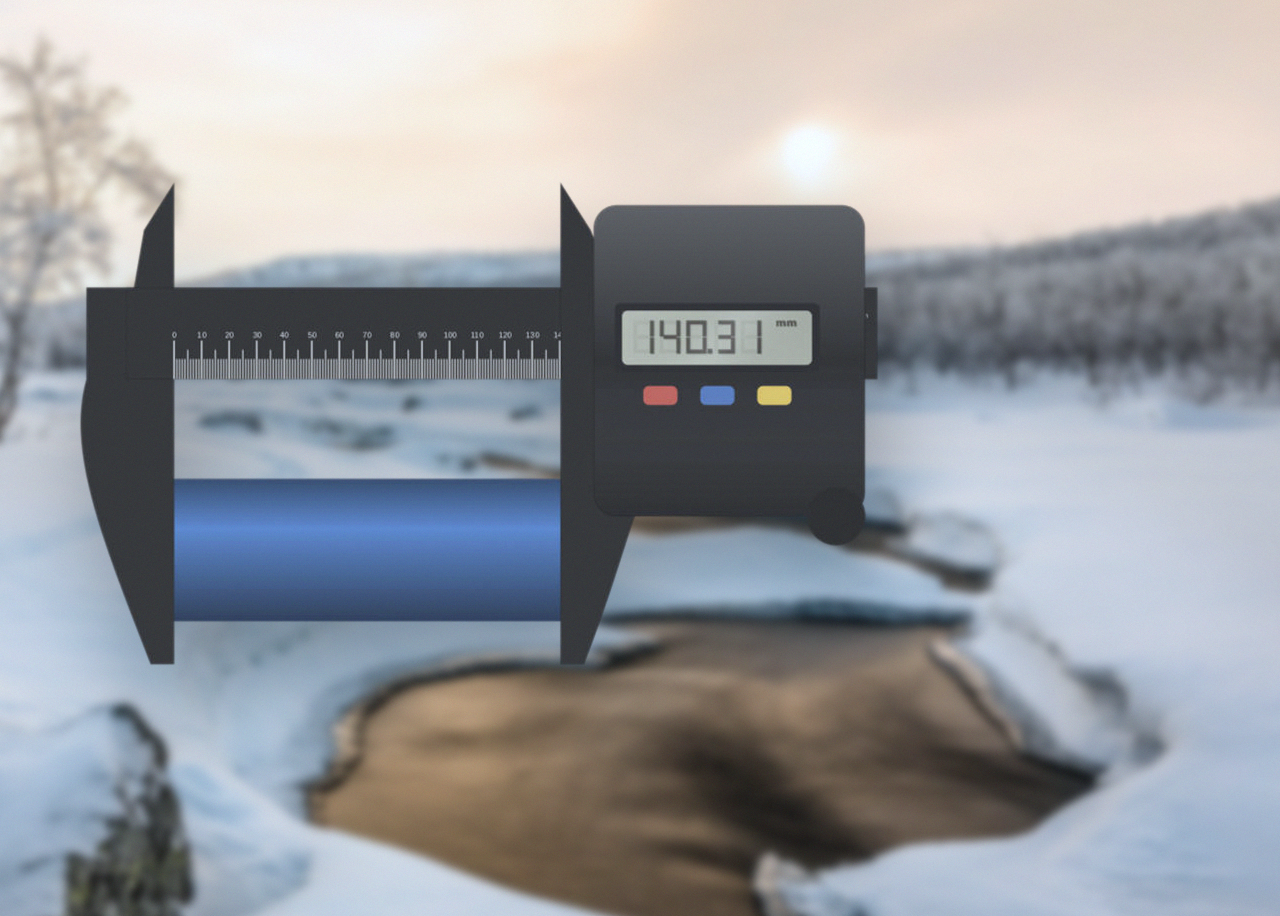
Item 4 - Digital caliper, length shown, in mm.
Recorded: 140.31 mm
